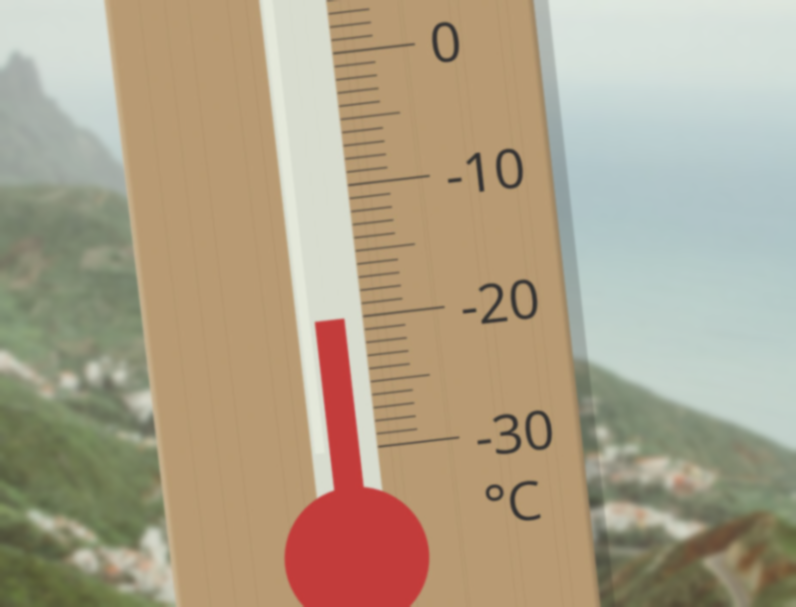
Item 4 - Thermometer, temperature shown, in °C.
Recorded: -20 °C
